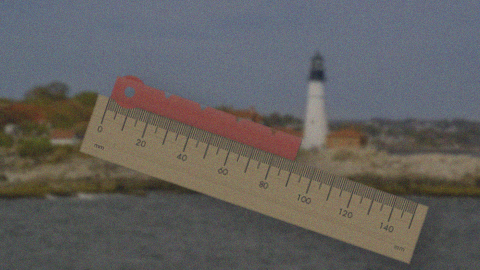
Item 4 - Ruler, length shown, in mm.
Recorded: 90 mm
